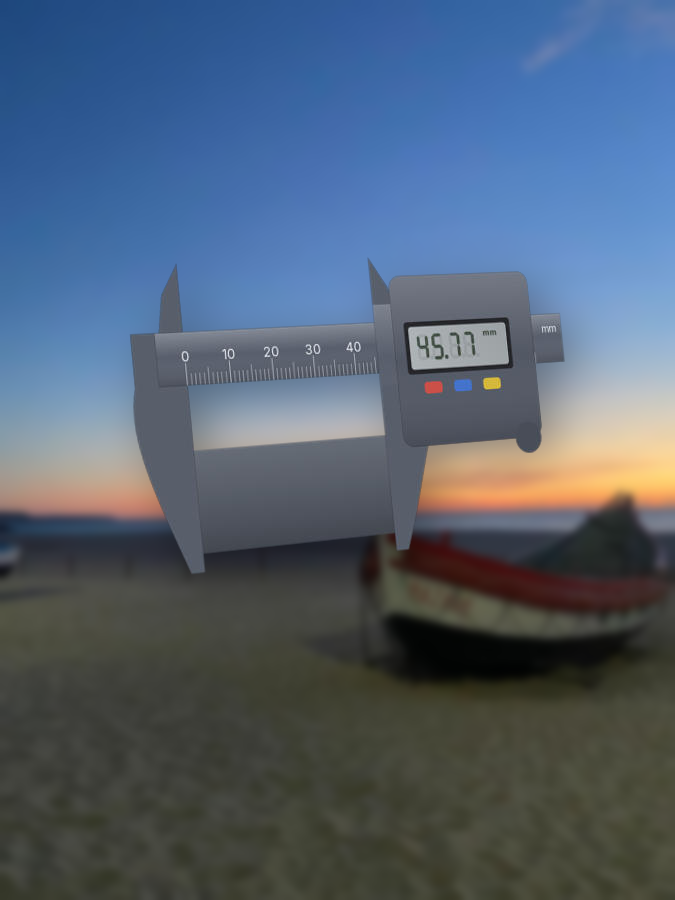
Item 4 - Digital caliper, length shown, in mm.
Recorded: 45.77 mm
